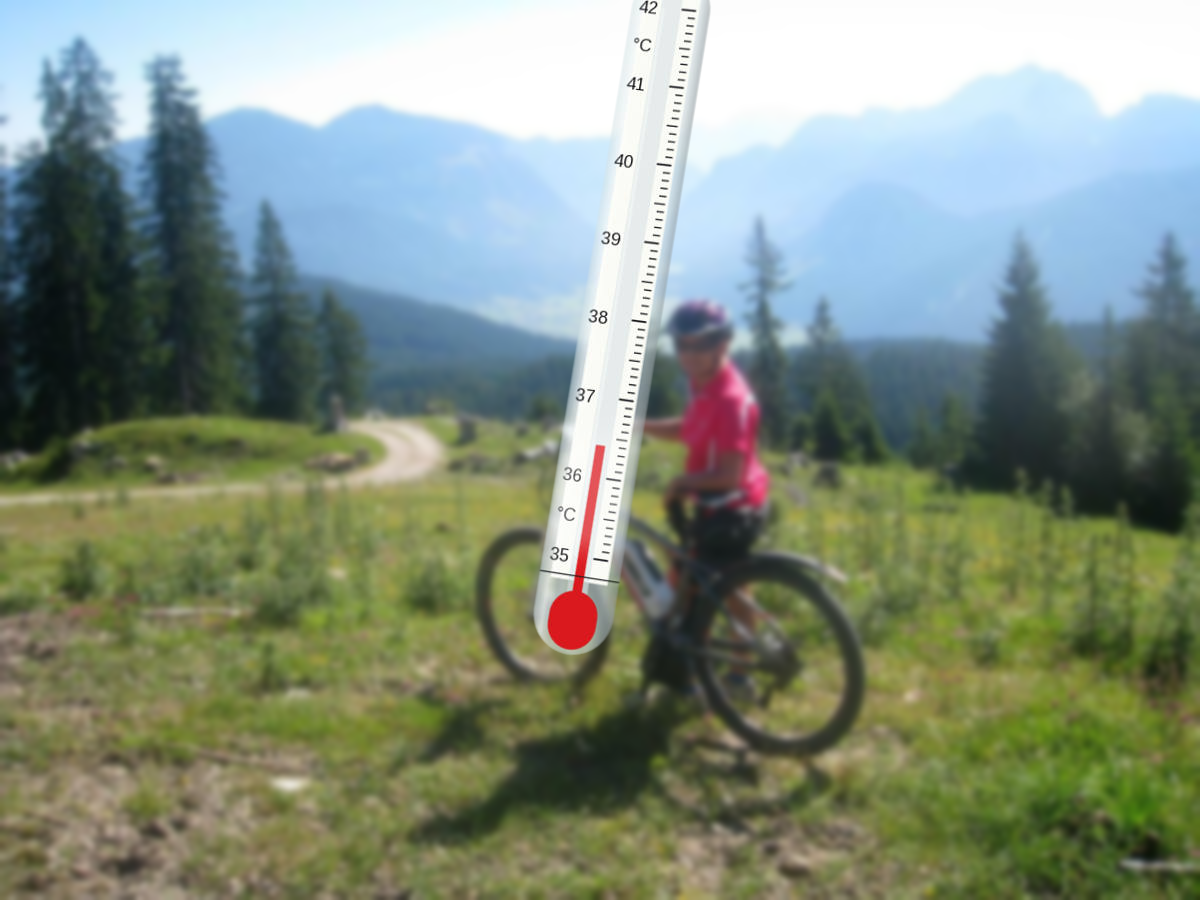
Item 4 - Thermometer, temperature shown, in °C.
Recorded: 36.4 °C
